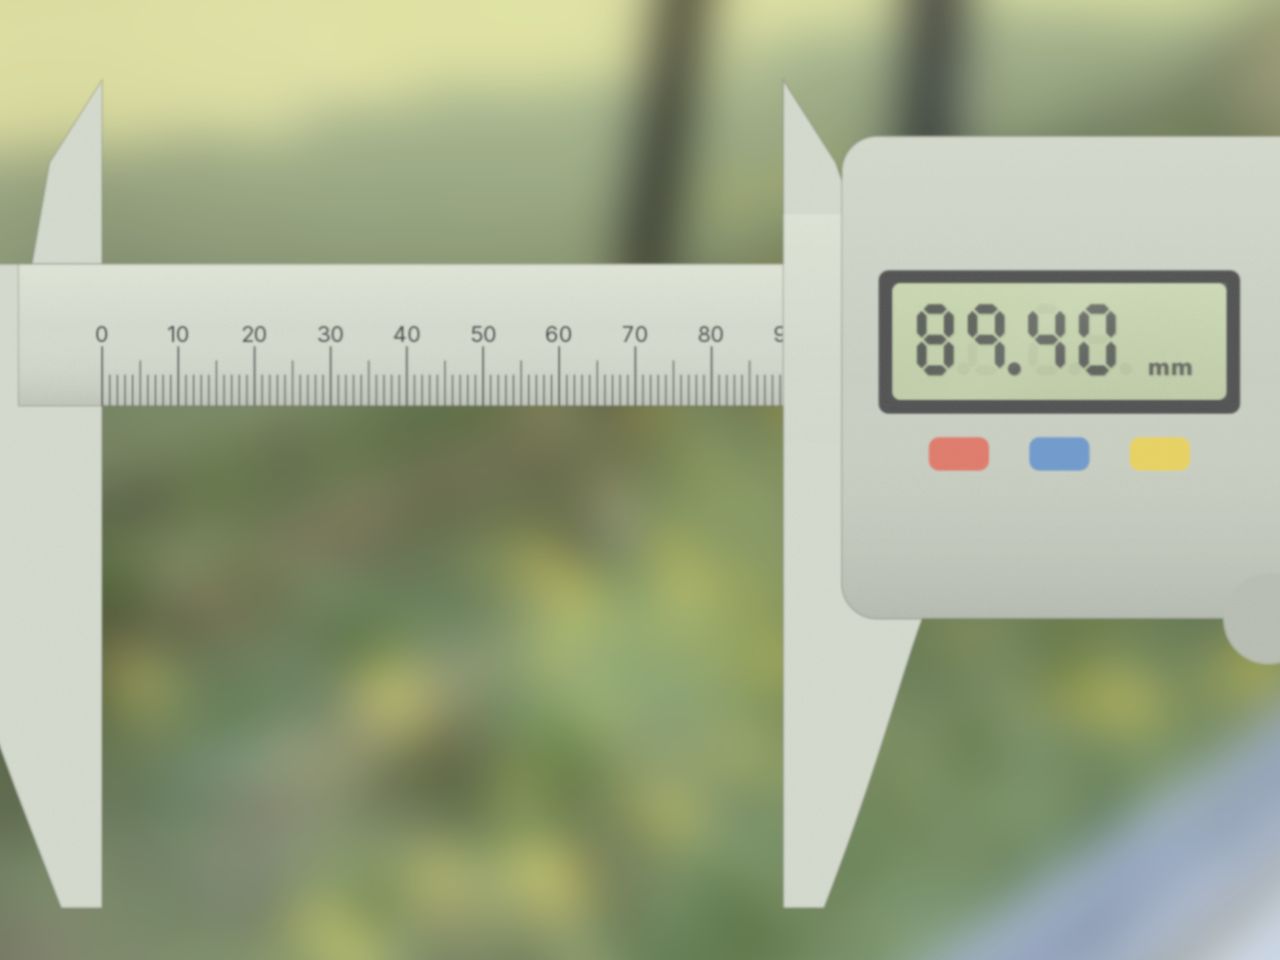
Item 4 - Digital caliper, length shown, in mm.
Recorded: 89.40 mm
